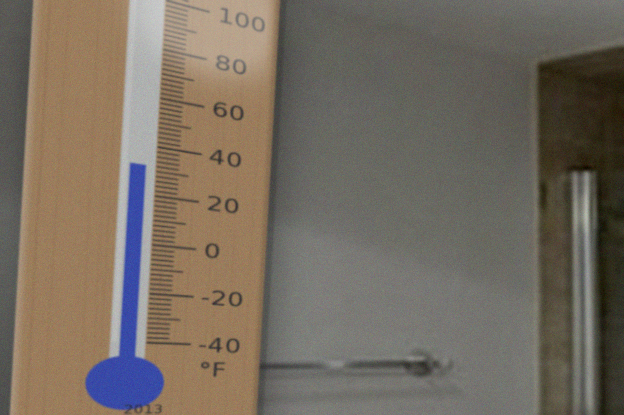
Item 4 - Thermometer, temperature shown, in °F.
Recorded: 32 °F
